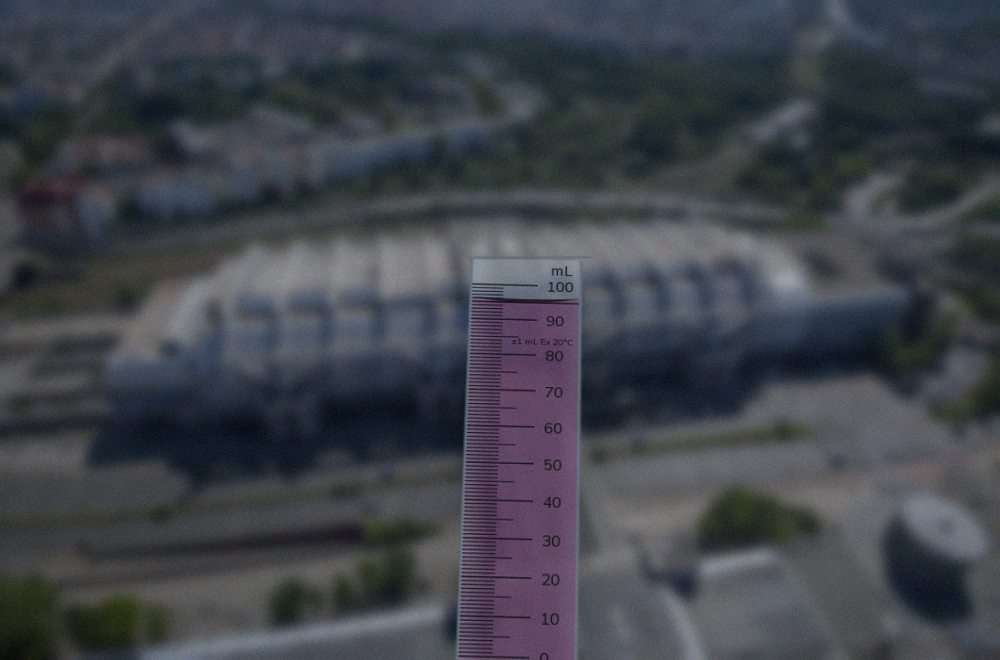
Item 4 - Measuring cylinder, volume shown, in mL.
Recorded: 95 mL
